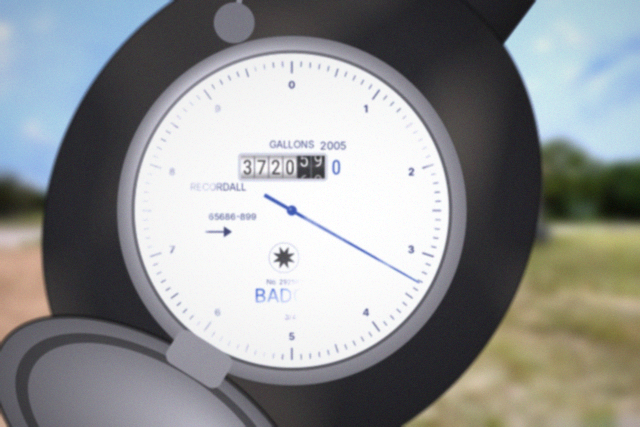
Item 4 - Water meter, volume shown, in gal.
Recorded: 3720593.3 gal
